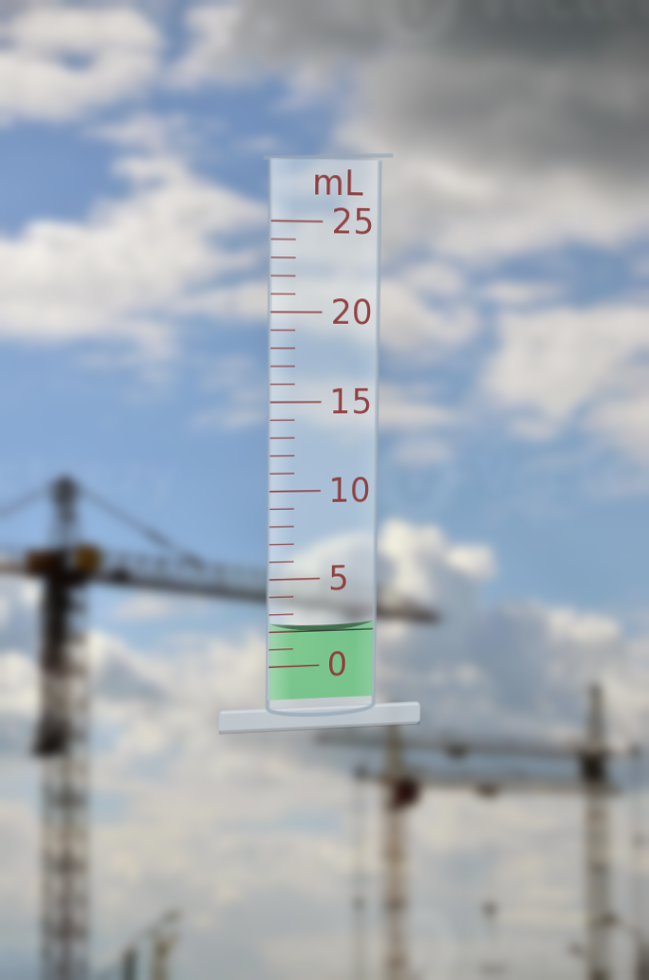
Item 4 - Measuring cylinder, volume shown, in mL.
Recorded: 2 mL
